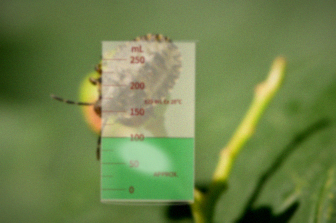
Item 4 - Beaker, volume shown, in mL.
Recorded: 100 mL
